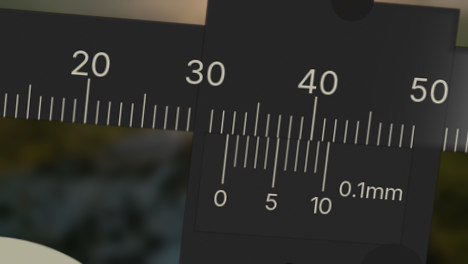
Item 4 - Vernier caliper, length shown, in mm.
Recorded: 32.6 mm
